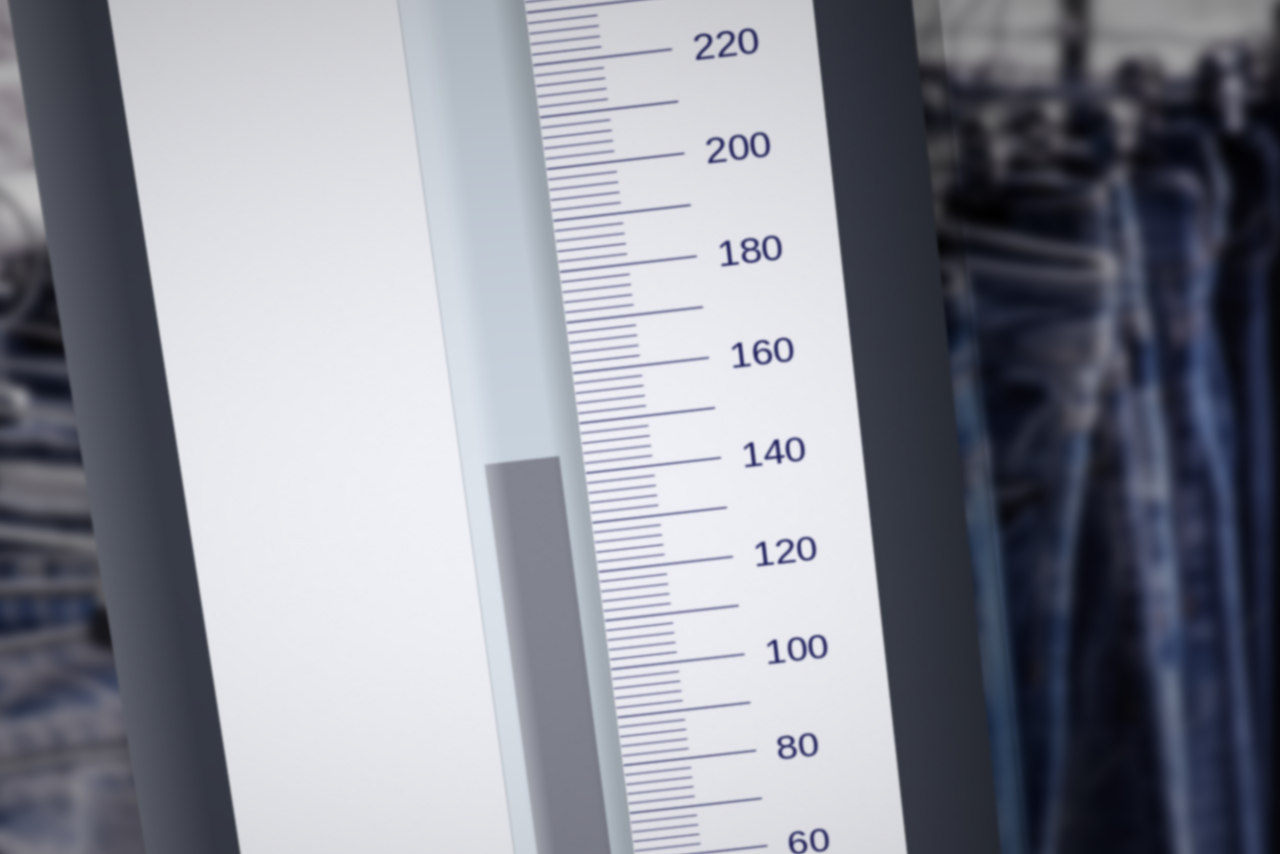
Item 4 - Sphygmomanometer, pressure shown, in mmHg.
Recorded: 144 mmHg
